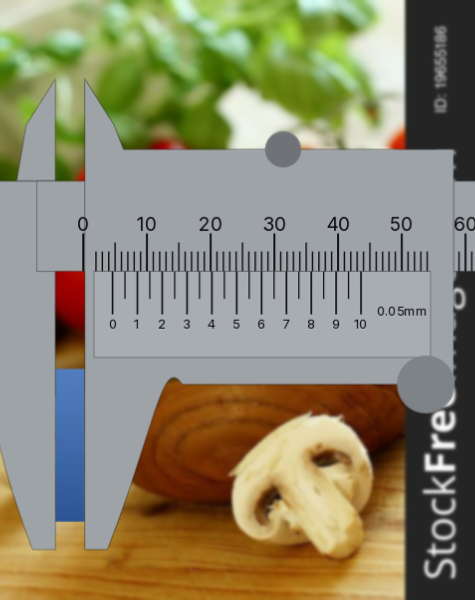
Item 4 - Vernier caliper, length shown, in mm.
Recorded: 4.6 mm
